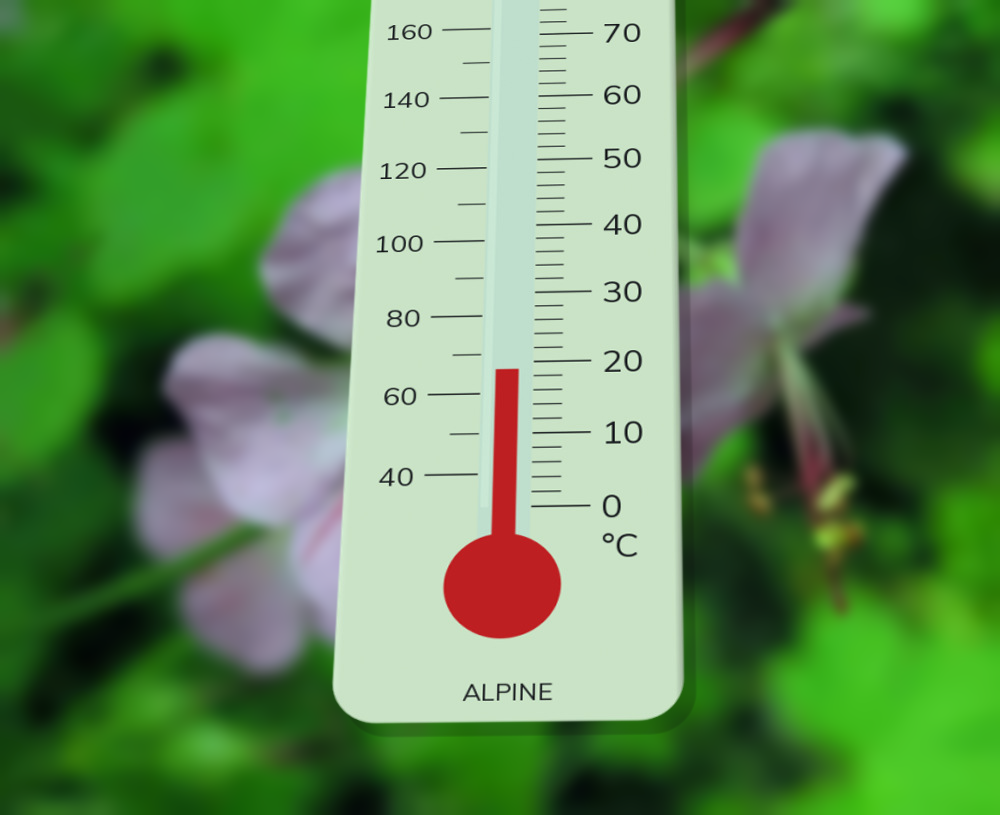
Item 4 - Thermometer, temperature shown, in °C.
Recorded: 19 °C
